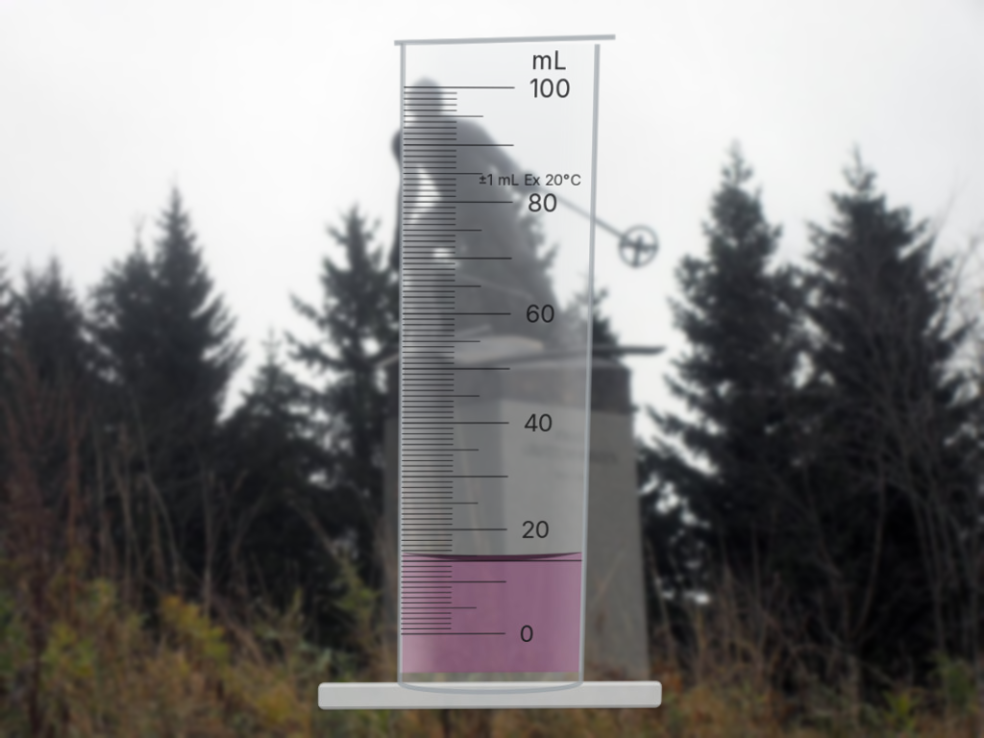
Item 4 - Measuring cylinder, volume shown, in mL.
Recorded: 14 mL
